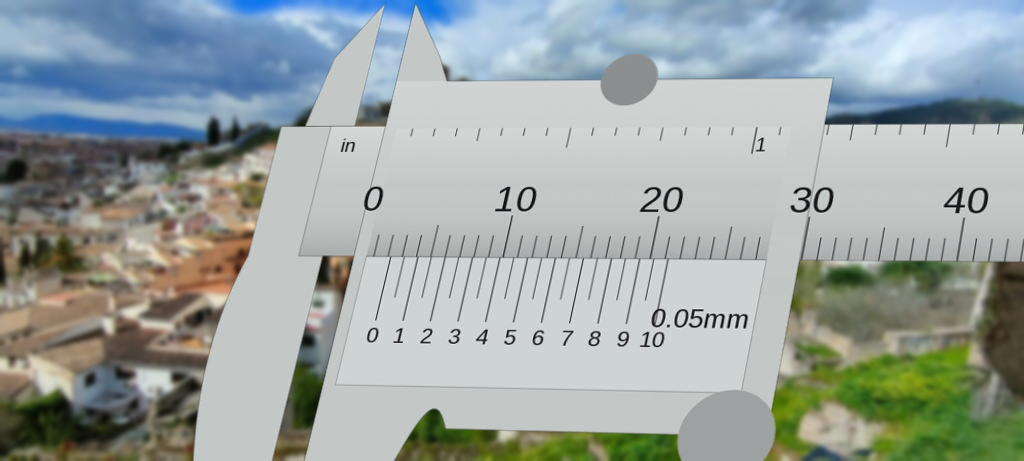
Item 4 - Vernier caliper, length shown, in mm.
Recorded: 2.2 mm
